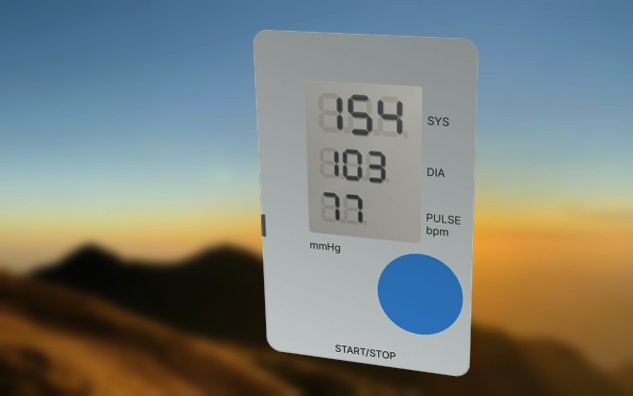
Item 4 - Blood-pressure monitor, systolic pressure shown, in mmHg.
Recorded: 154 mmHg
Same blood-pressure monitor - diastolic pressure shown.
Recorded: 103 mmHg
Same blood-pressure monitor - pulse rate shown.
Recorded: 77 bpm
